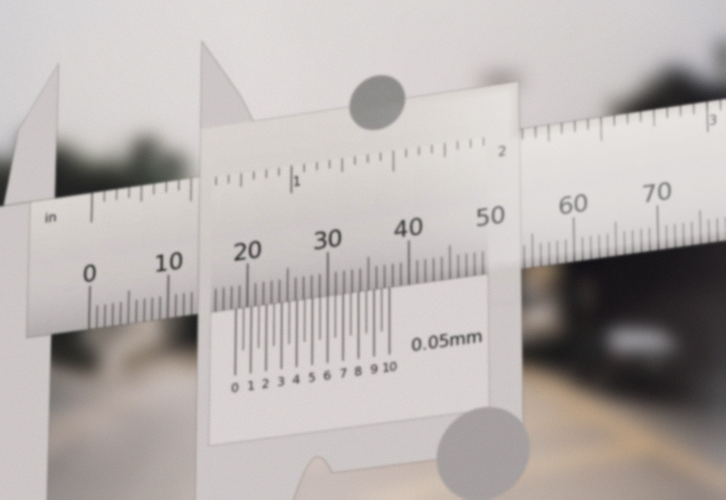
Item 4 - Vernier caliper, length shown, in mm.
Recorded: 18.6 mm
